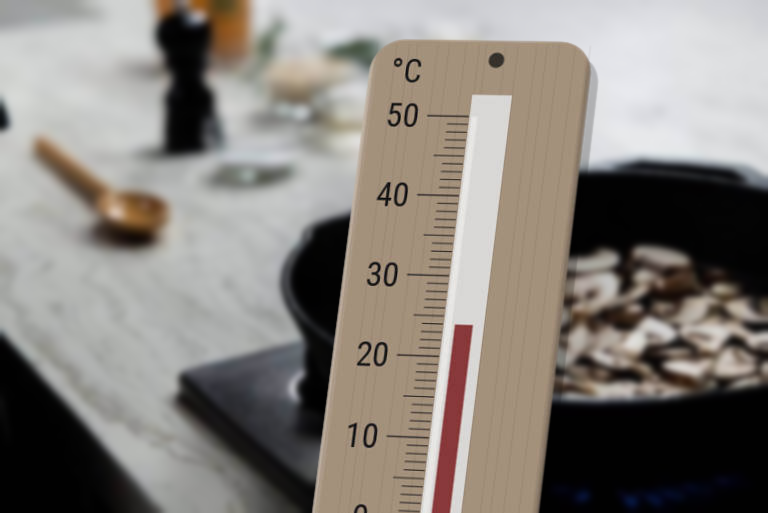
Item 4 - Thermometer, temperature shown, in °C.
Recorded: 24 °C
